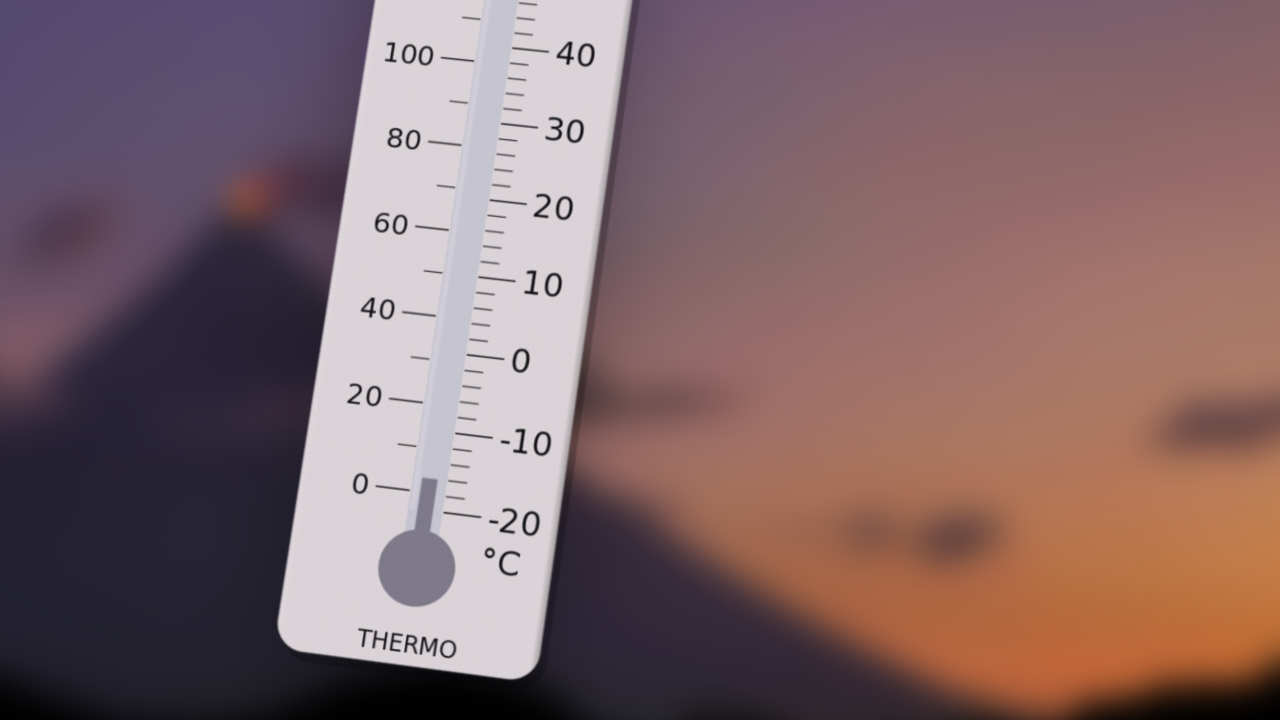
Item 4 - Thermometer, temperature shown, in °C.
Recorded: -16 °C
